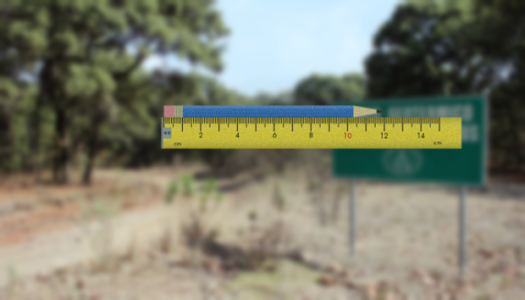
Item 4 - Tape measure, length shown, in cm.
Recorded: 12 cm
